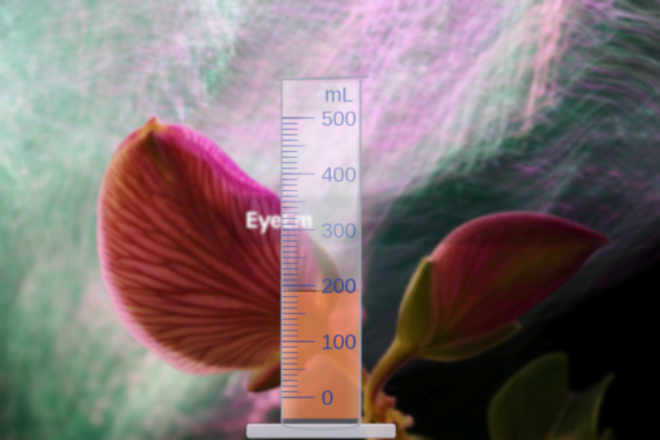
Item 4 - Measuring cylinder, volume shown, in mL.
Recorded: 190 mL
